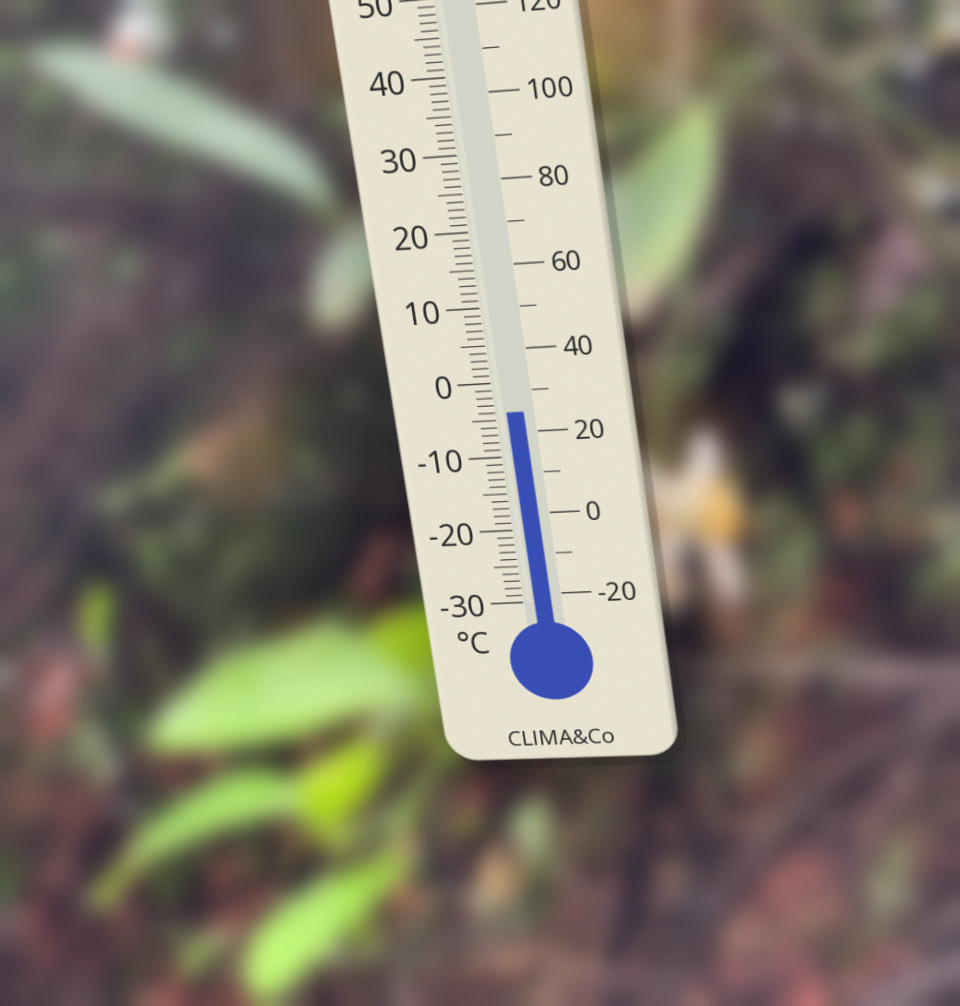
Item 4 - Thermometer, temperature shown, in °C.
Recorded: -4 °C
